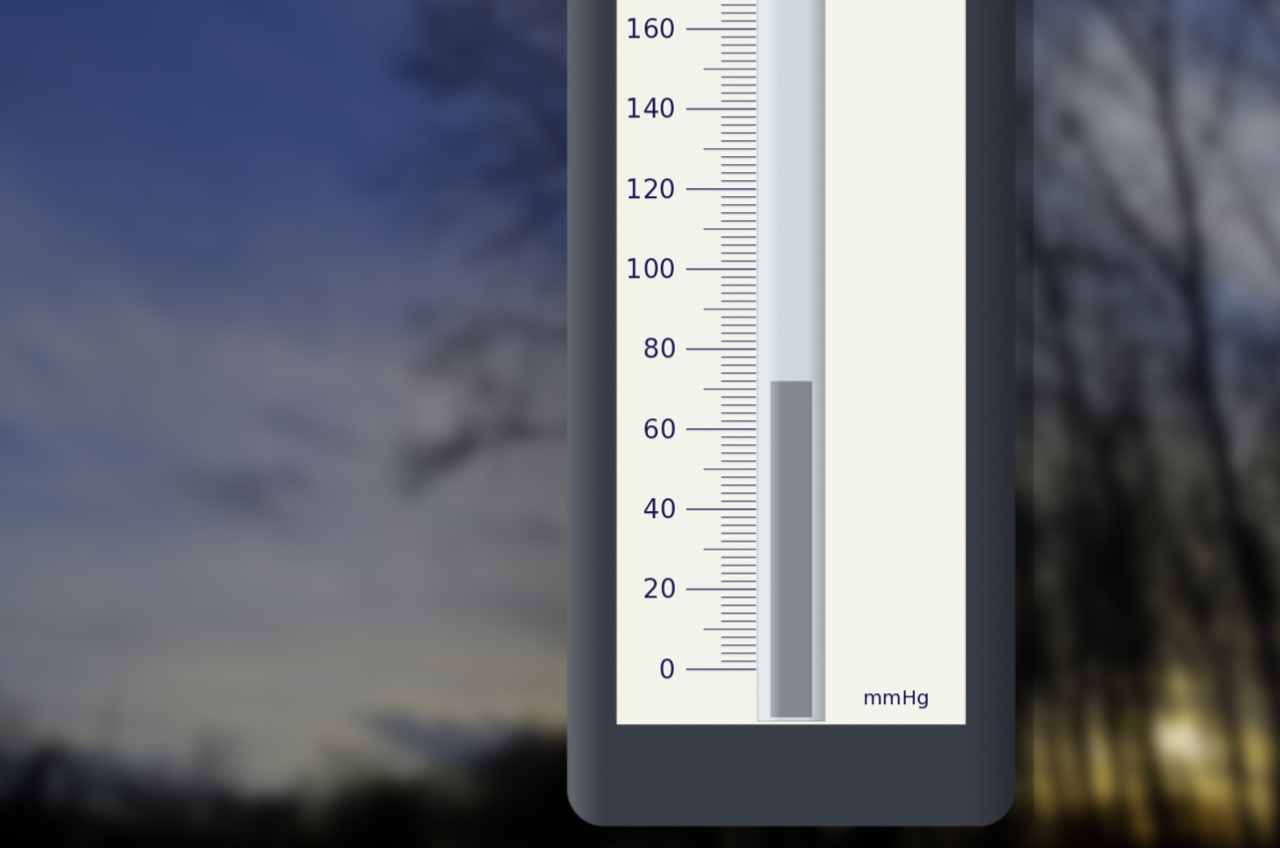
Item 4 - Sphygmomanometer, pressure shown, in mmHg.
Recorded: 72 mmHg
